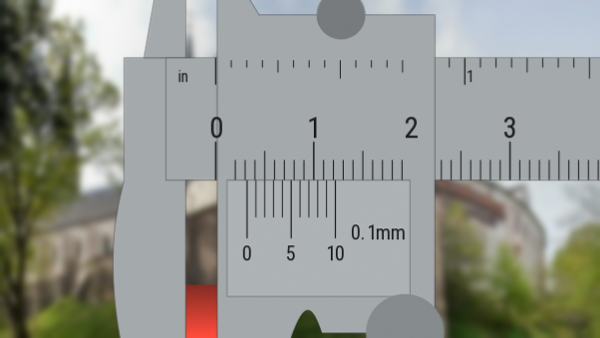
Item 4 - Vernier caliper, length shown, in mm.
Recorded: 3.2 mm
